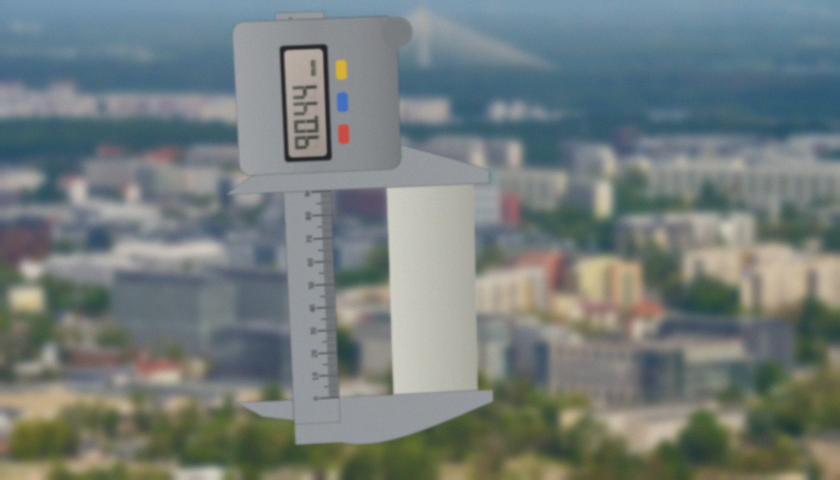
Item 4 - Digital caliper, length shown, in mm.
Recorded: 90.44 mm
